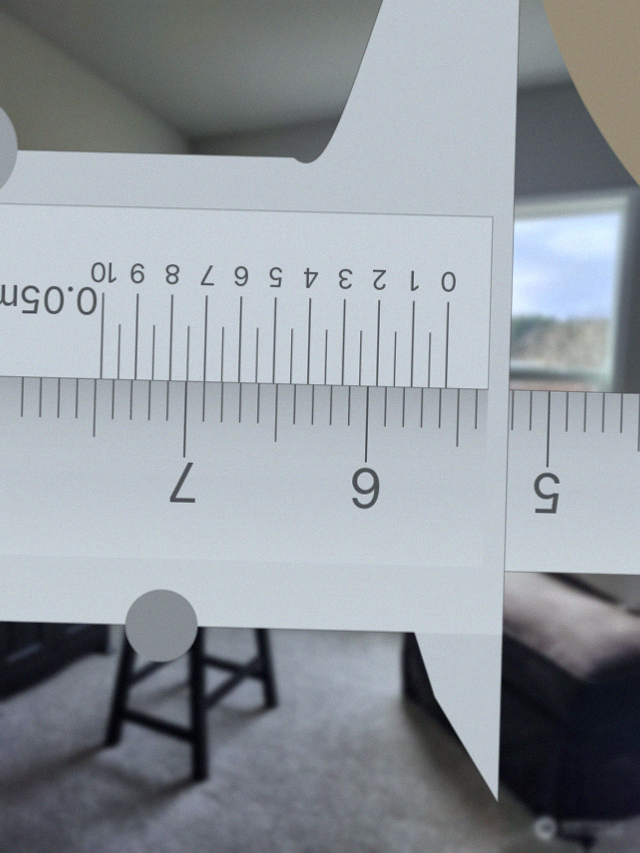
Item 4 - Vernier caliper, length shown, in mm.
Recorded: 55.7 mm
